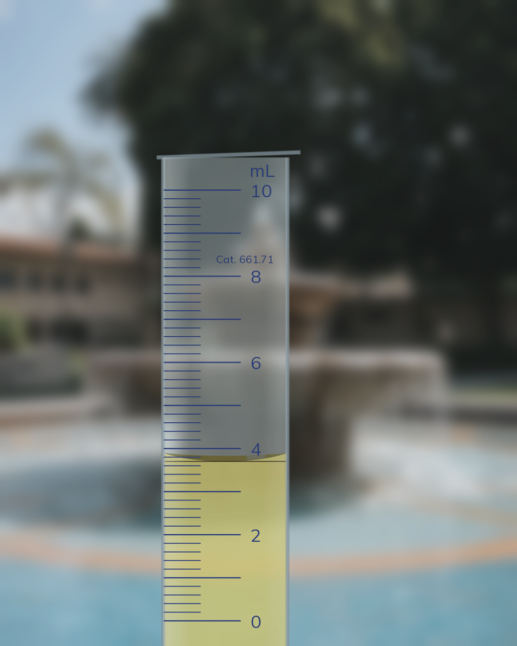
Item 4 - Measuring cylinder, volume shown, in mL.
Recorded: 3.7 mL
